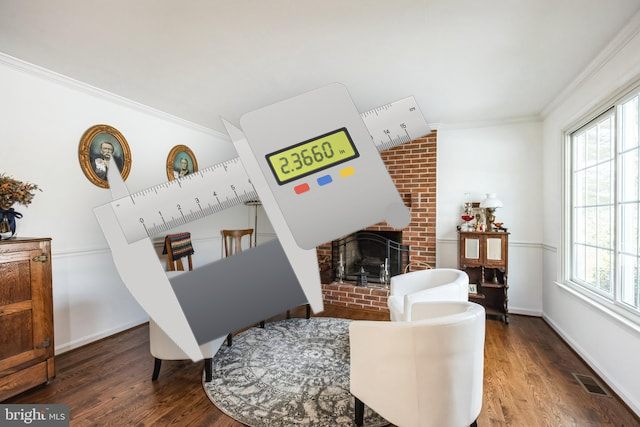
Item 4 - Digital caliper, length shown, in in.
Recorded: 2.3660 in
